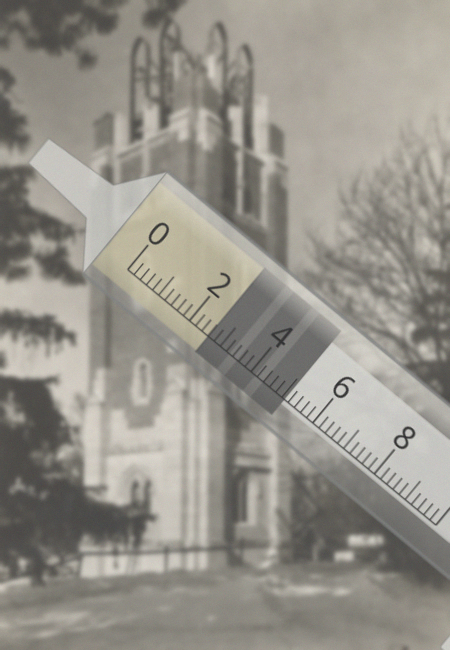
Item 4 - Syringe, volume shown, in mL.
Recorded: 2.6 mL
